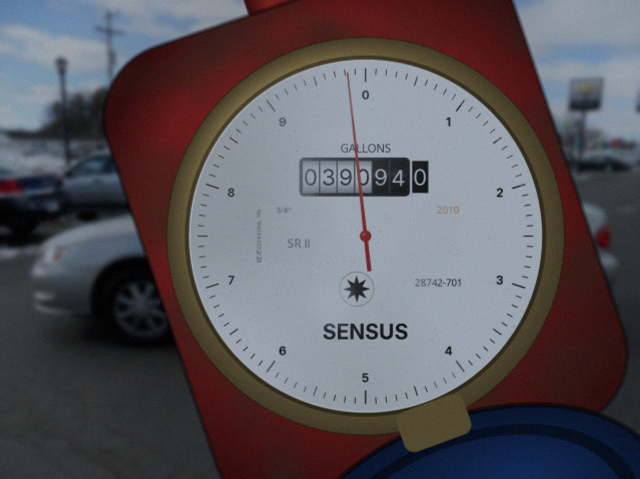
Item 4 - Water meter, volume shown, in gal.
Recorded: 390939.8 gal
